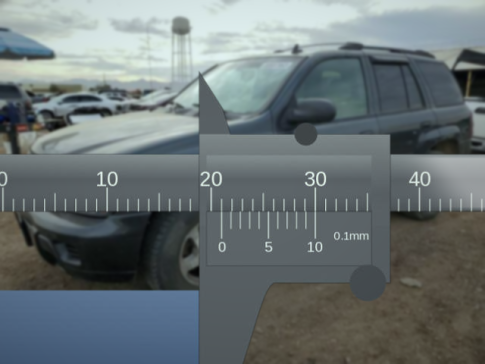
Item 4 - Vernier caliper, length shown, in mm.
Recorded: 21.0 mm
